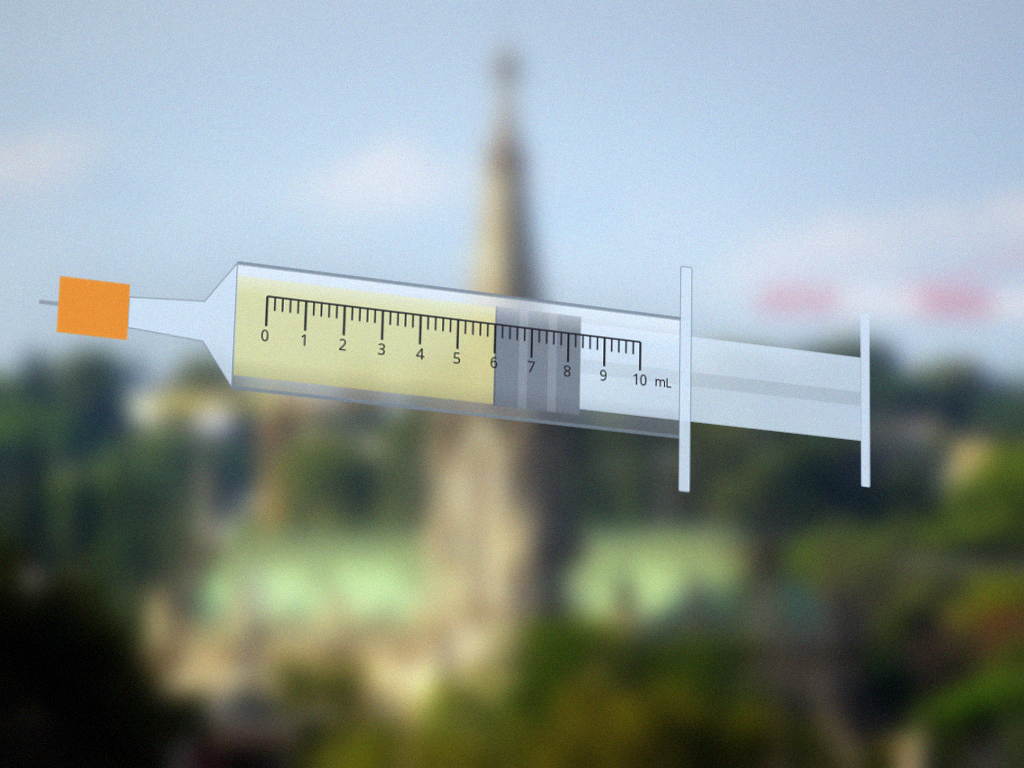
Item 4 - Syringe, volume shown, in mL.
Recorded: 6 mL
